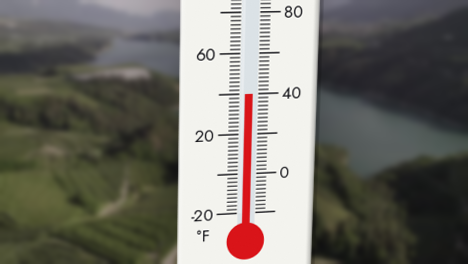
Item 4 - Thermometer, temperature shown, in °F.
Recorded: 40 °F
